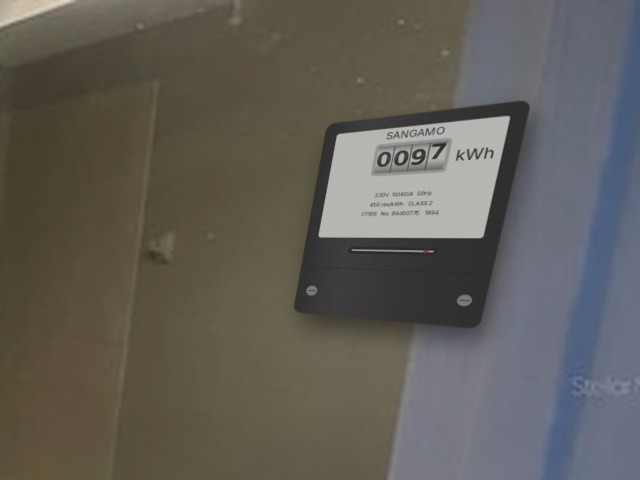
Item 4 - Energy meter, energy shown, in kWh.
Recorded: 97 kWh
